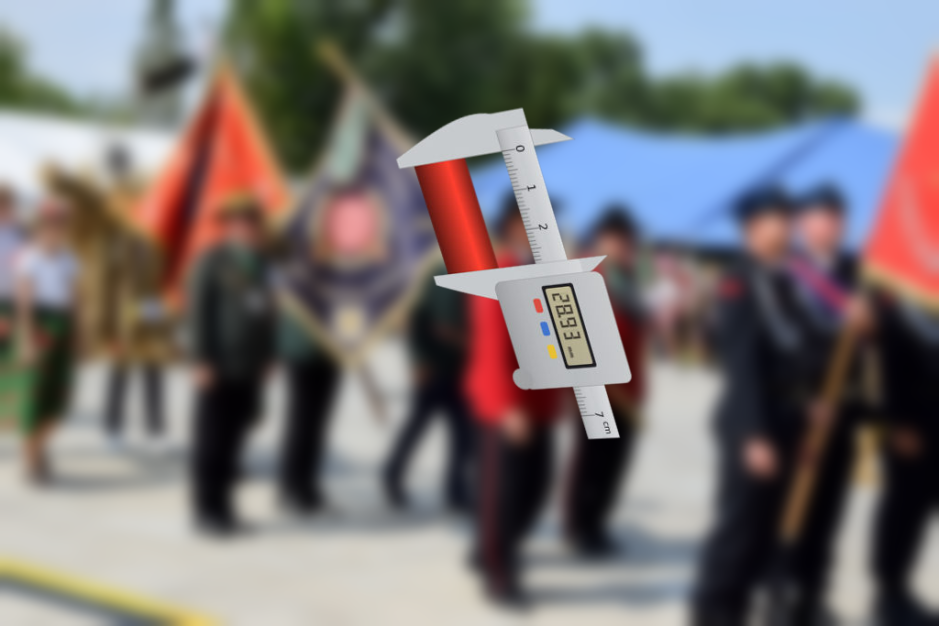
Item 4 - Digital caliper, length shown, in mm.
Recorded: 28.93 mm
